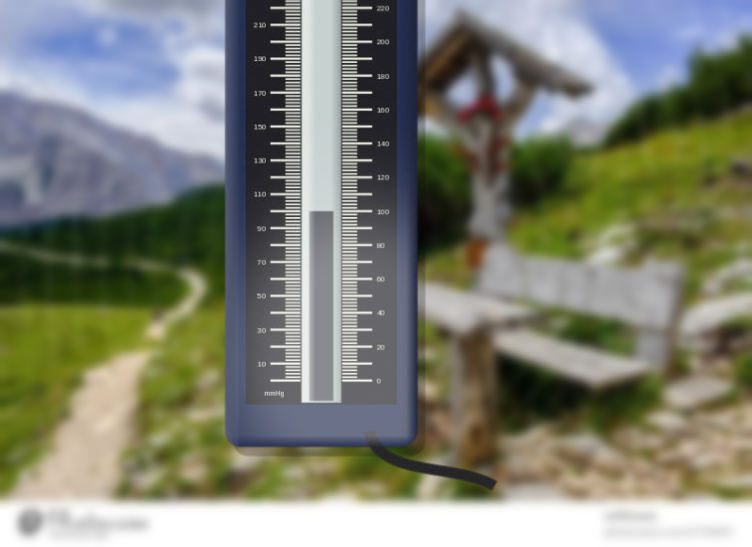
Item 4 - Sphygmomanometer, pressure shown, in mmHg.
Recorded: 100 mmHg
